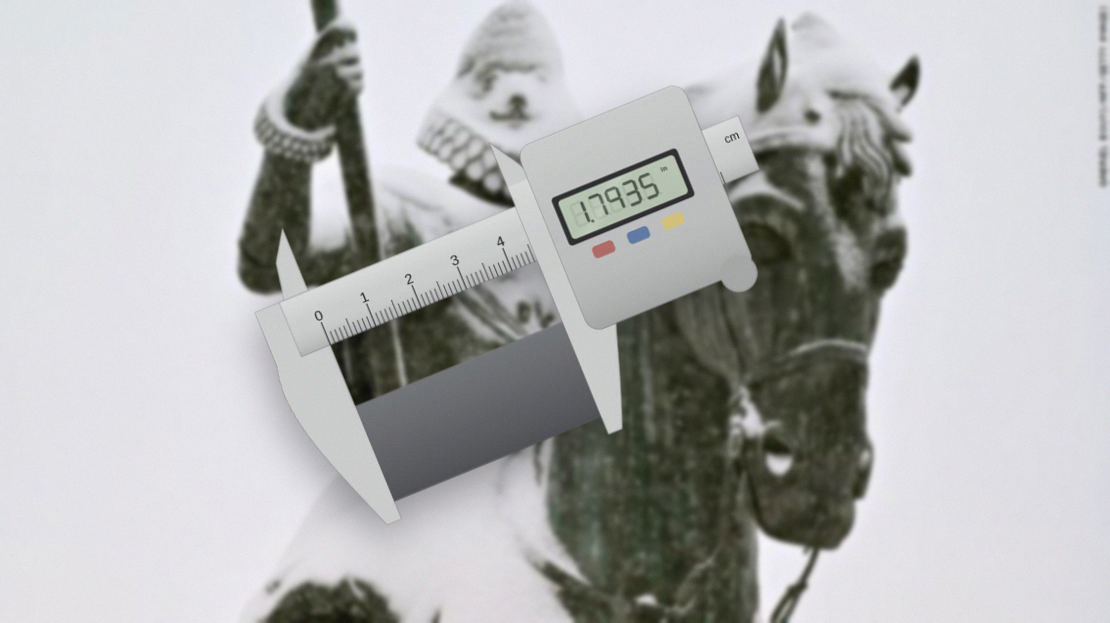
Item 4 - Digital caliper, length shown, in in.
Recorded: 1.7935 in
